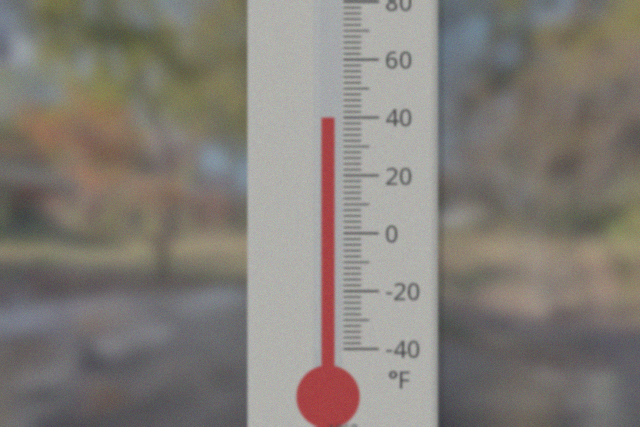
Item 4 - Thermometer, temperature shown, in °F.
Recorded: 40 °F
